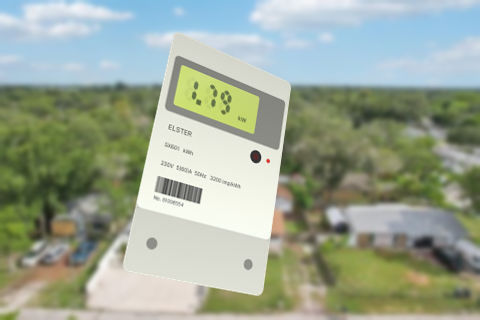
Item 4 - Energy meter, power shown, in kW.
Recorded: 1.79 kW
